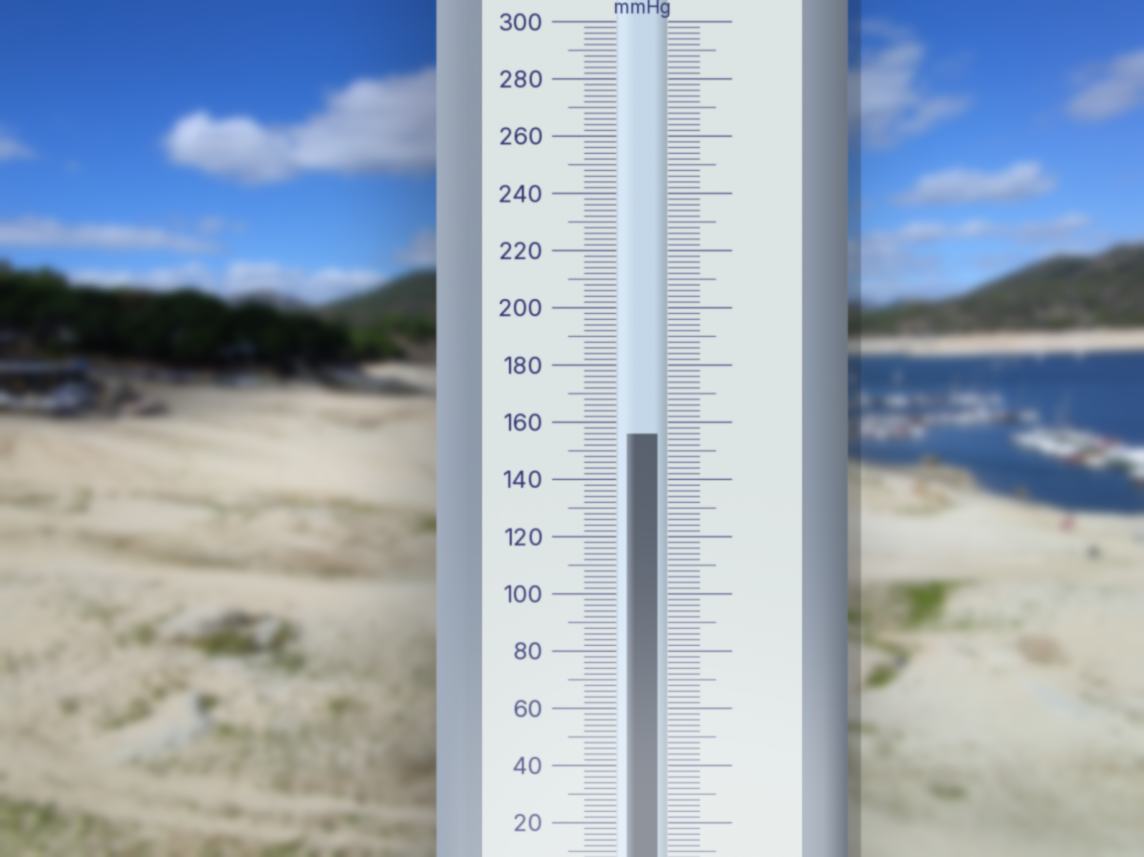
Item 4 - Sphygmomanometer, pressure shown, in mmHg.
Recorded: 156 mmHg
